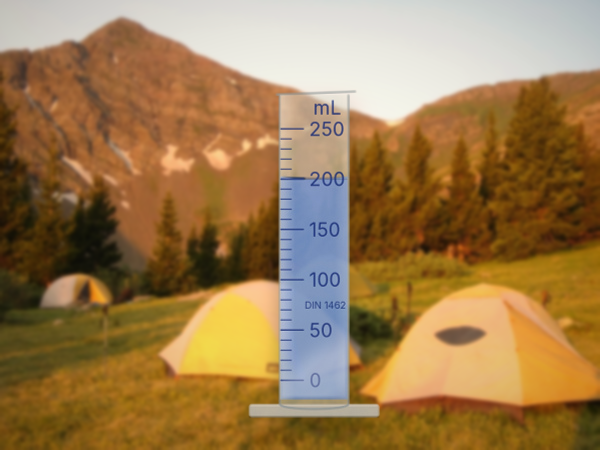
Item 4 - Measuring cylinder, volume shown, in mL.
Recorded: 200 mL
